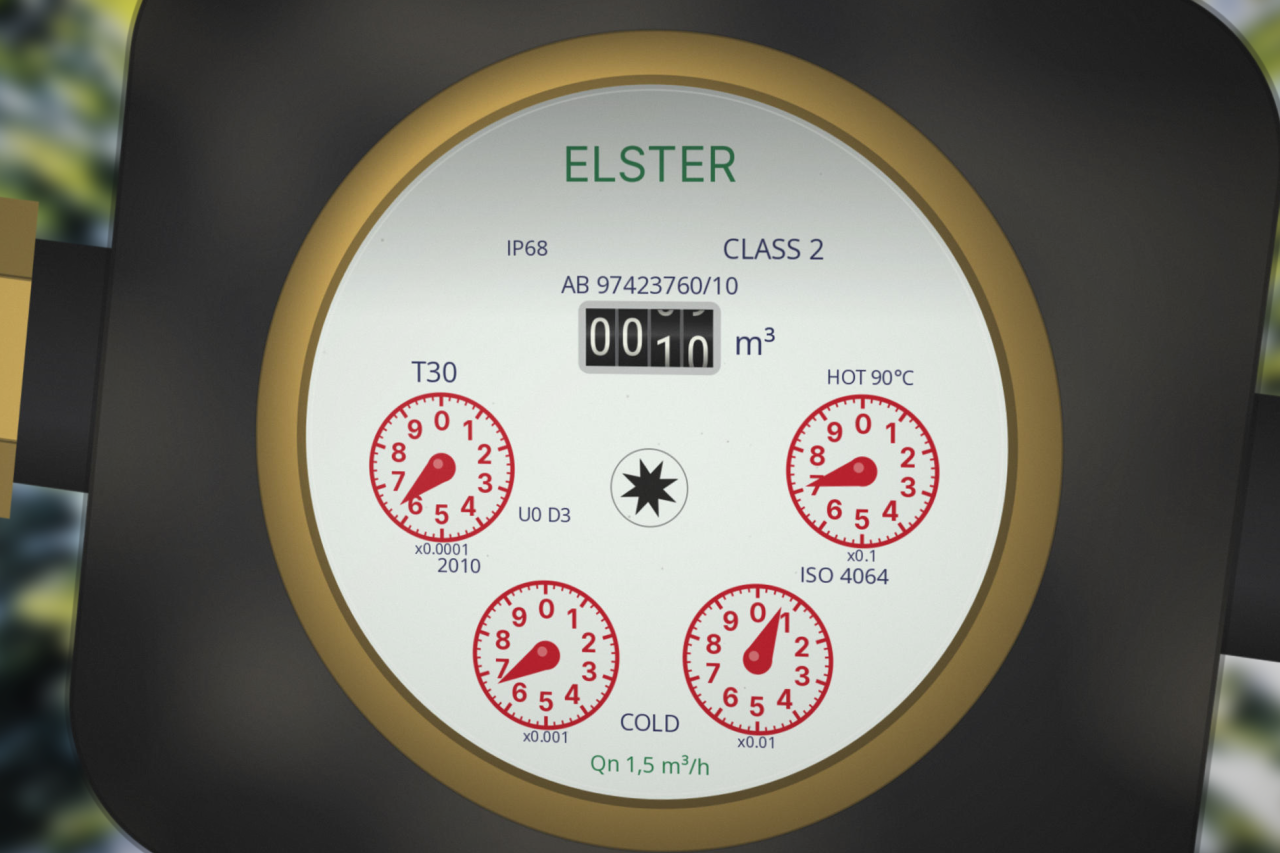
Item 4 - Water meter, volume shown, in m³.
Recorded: 9.7066 m³
